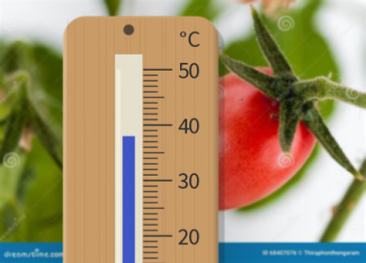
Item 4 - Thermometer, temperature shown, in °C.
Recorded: 38 °C
